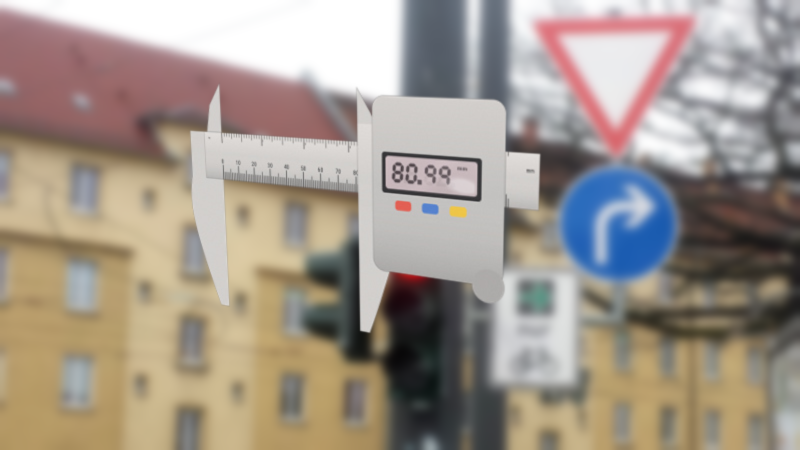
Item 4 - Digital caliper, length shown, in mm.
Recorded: 80.99 mm
